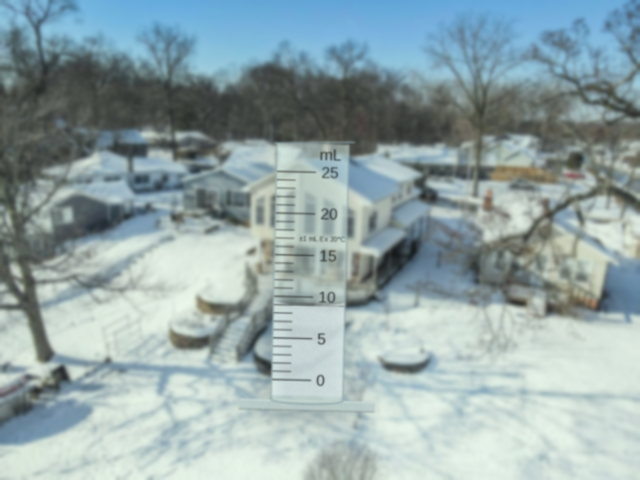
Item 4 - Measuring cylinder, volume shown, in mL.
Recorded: 9 mL
